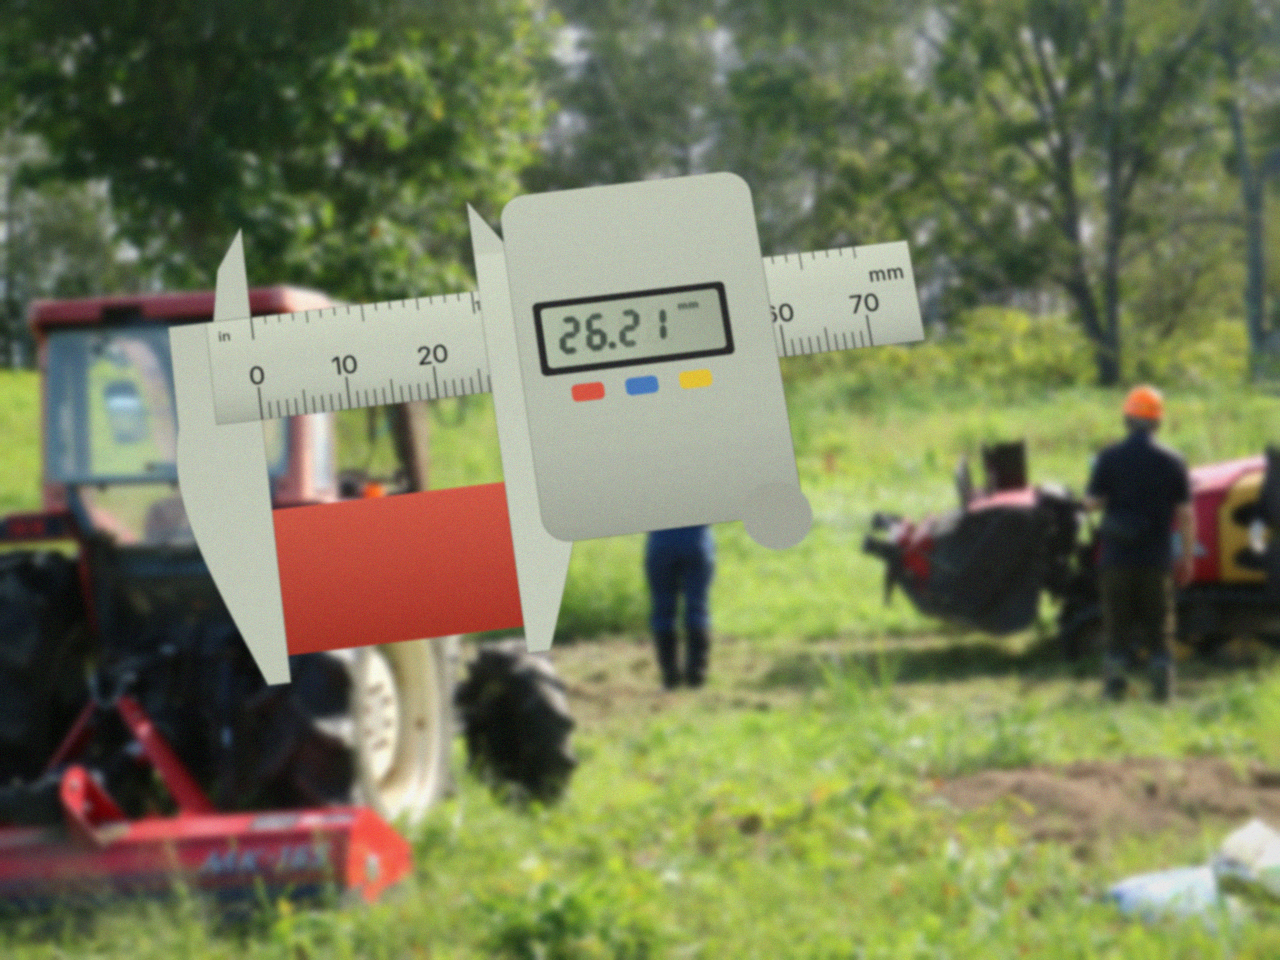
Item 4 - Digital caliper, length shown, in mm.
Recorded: 26.21 mm
